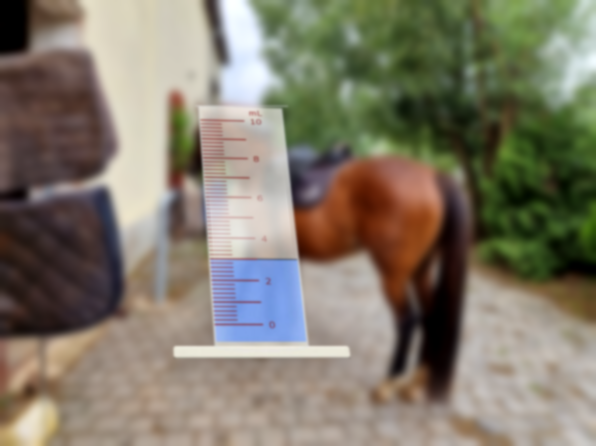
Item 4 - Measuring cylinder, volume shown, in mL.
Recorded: 3 mL
